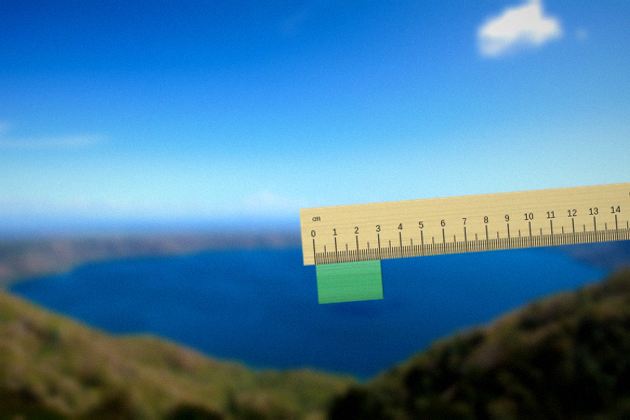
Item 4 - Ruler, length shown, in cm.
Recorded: 3 cm
